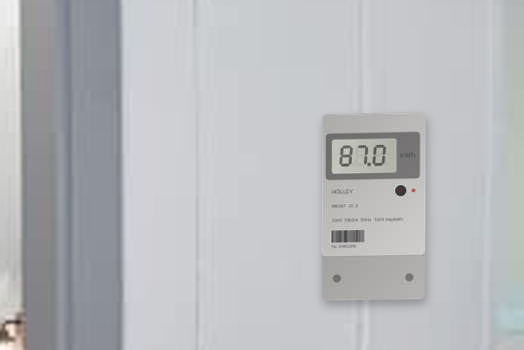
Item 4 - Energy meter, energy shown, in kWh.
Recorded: 87.0 kWh
